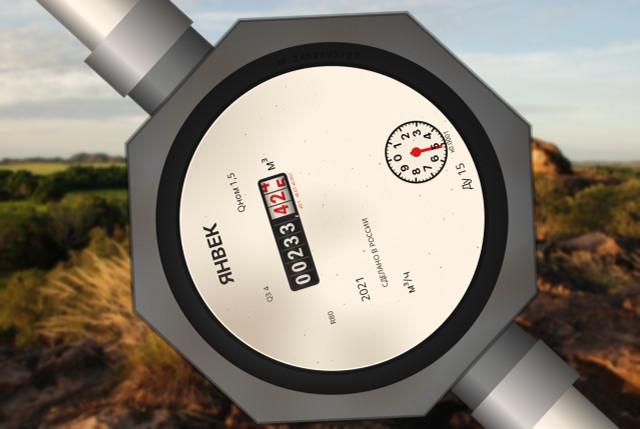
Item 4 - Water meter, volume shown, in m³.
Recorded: 233.4245 m³
